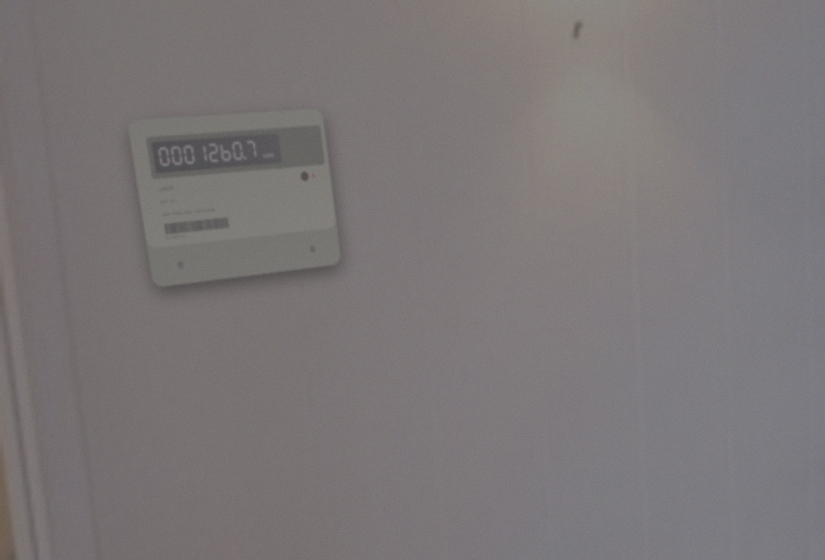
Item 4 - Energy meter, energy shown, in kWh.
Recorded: 1260.7 kWh
